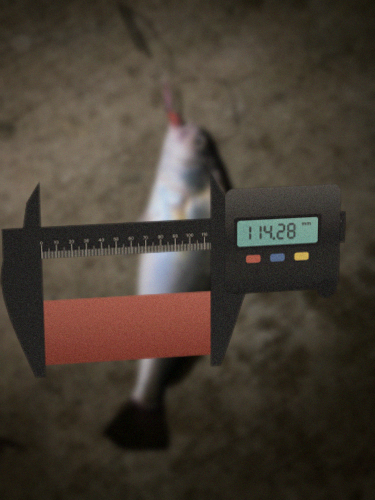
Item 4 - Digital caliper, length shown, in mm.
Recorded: 114.28 mm
